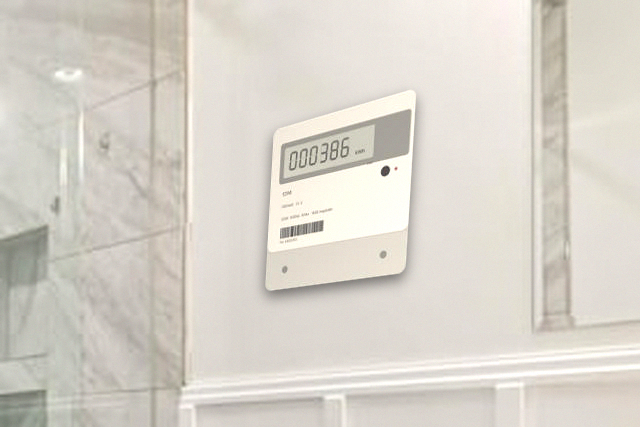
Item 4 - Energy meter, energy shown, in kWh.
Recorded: 386 kWh
